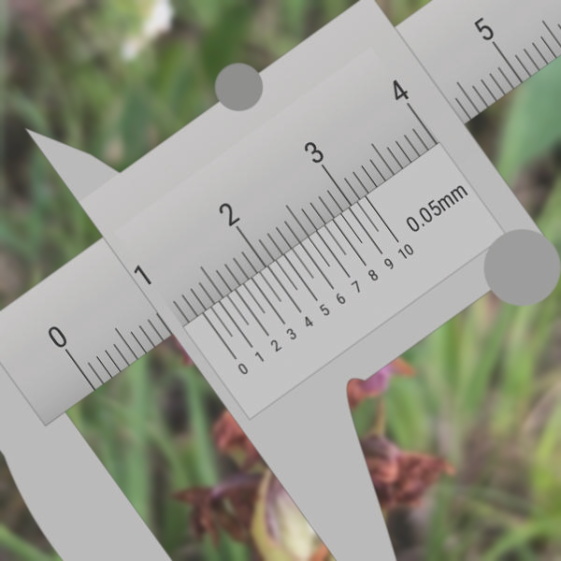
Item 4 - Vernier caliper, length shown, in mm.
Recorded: 12.6 mm
